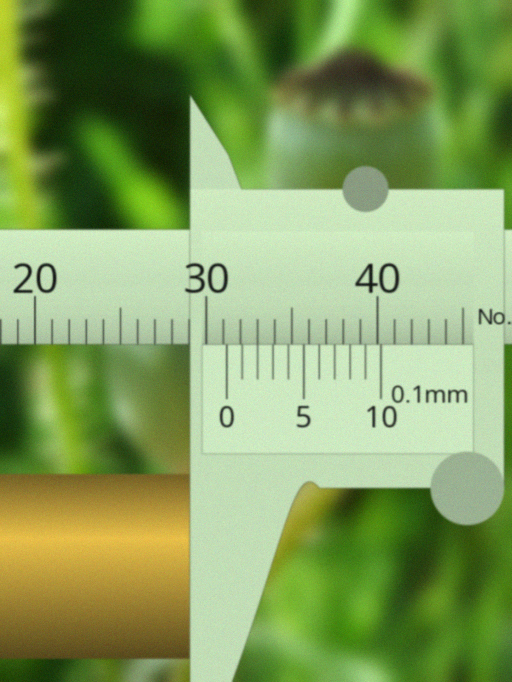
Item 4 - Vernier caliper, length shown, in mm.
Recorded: 31.2 mm
